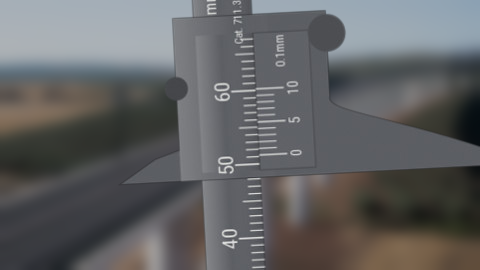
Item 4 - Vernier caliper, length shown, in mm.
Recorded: 51.2 mm
